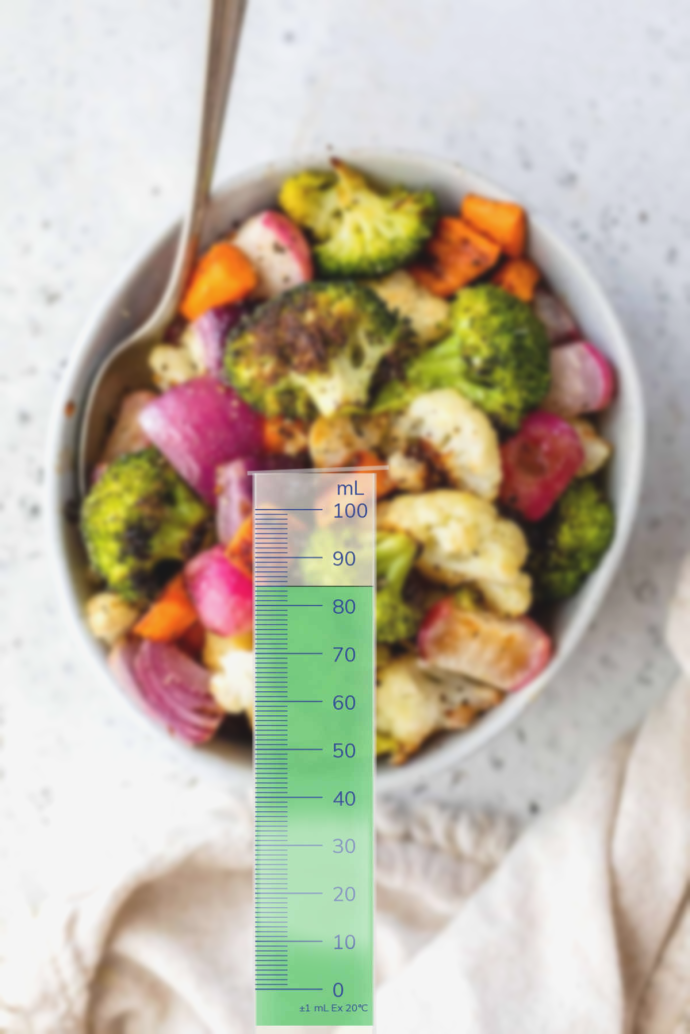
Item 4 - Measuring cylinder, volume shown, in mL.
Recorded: 84 mL
